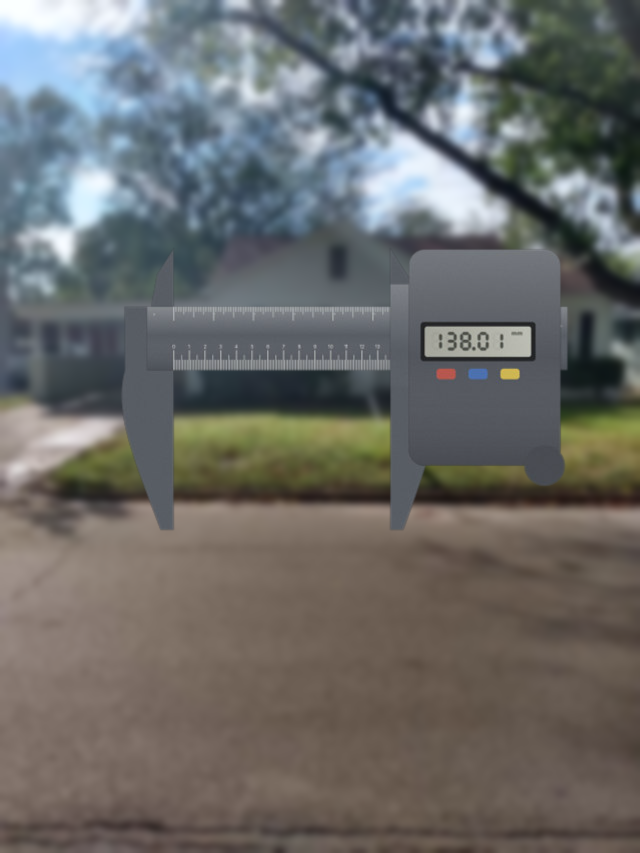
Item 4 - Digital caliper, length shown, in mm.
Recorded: 138.01 mm
